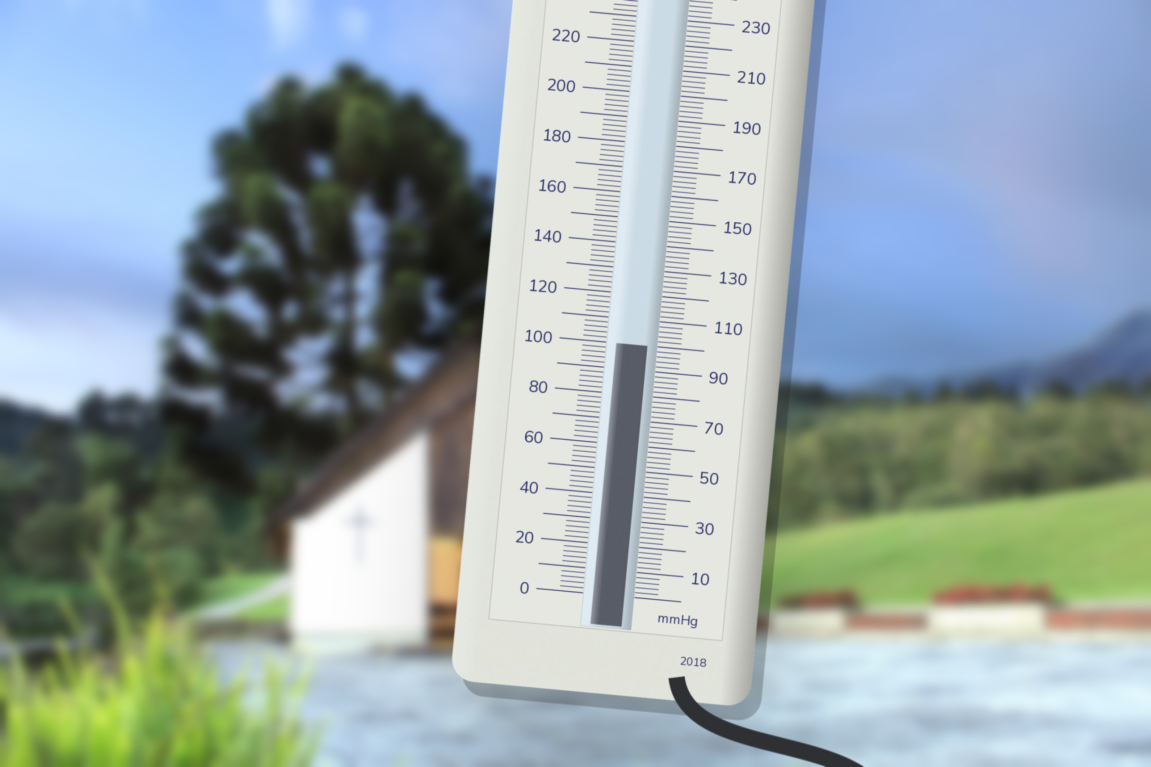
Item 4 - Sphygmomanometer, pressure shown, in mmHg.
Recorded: 100 mmHg
